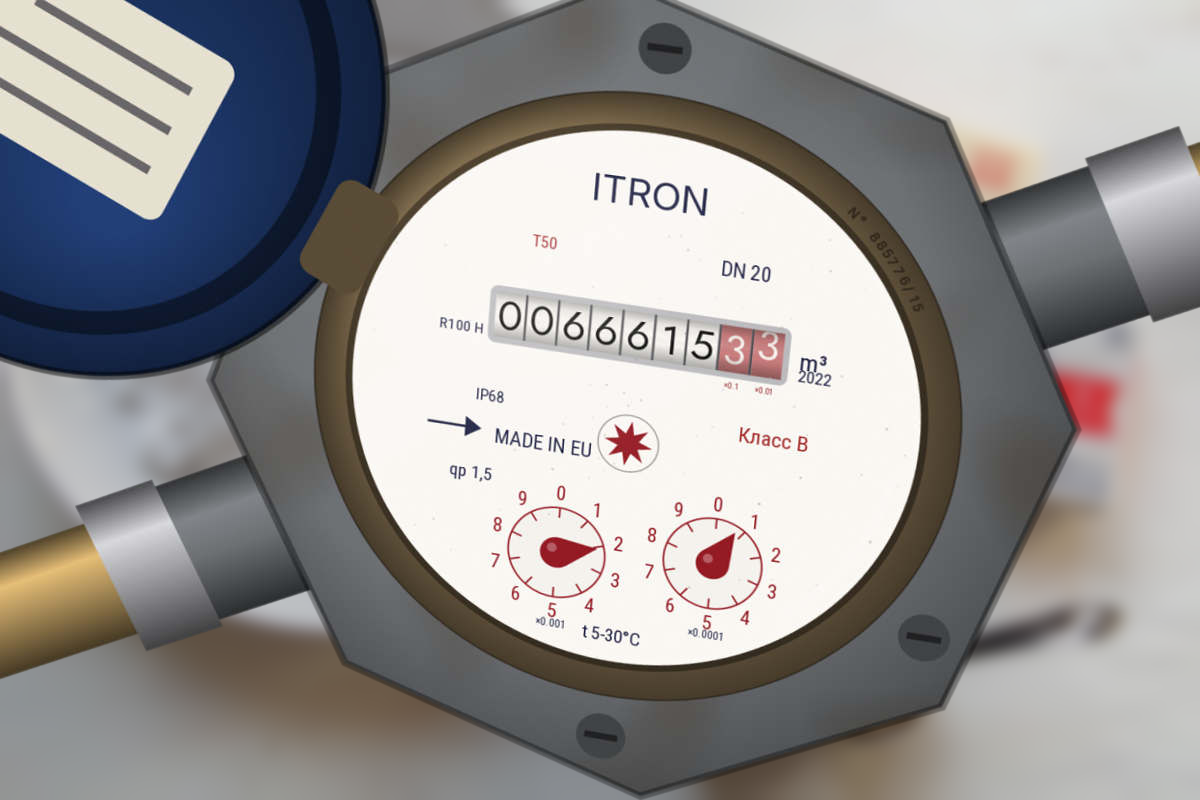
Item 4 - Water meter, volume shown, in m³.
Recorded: 66615.3320 m³
